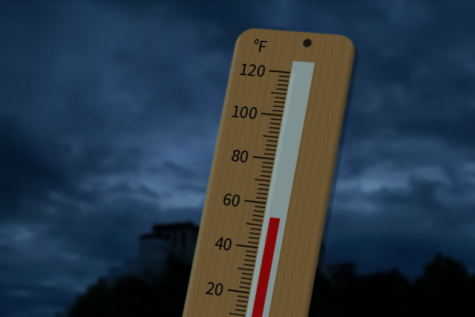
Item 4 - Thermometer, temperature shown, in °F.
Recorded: 54 °F
